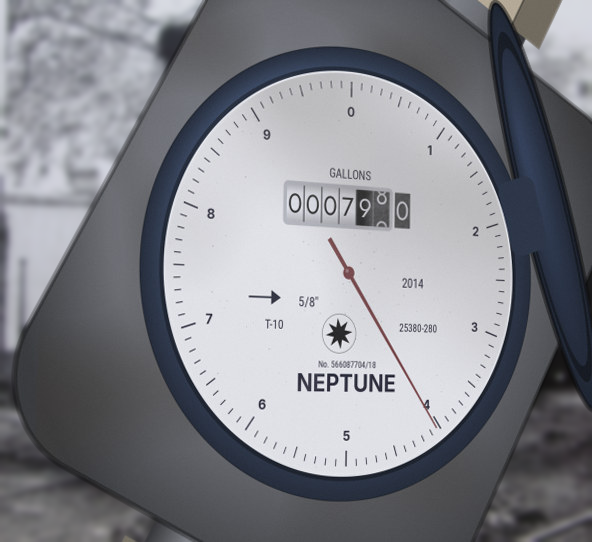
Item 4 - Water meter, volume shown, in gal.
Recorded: 7984.0 gal
